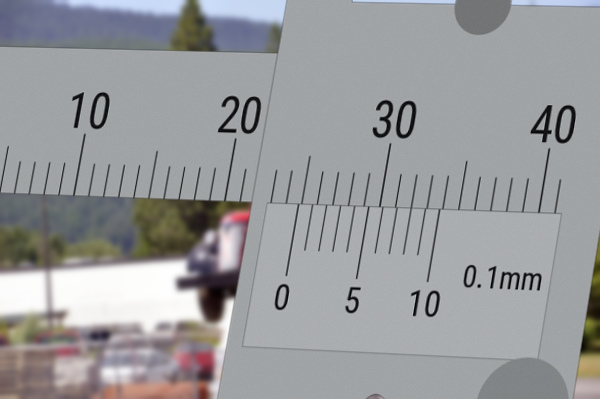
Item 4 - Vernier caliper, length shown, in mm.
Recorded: 24.8 mm
